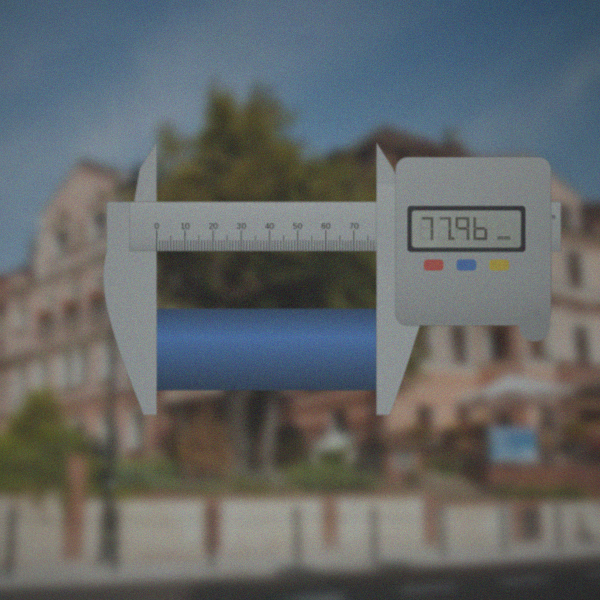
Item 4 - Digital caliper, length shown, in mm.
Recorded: 77.96 mm
